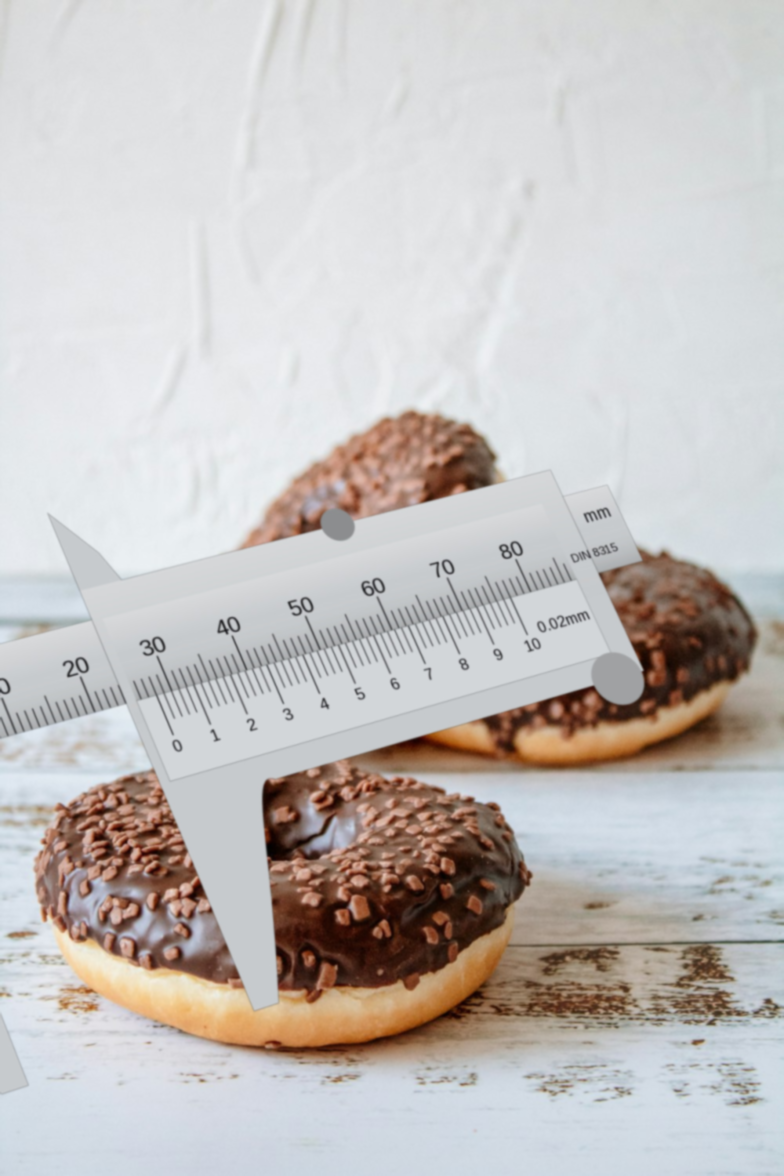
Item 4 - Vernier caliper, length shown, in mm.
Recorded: 28.0 mm
